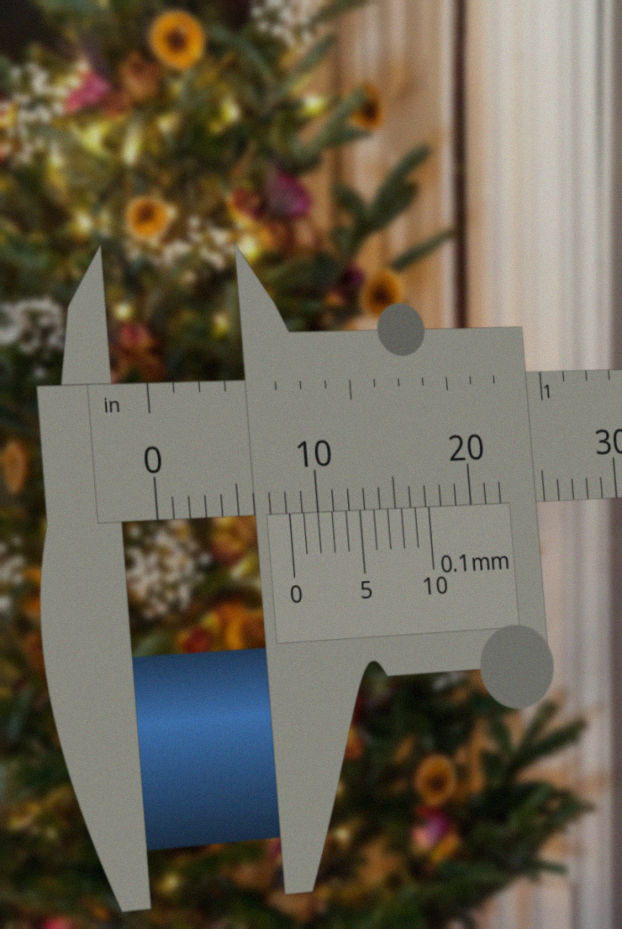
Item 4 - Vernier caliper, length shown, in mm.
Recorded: 8.2 mm
